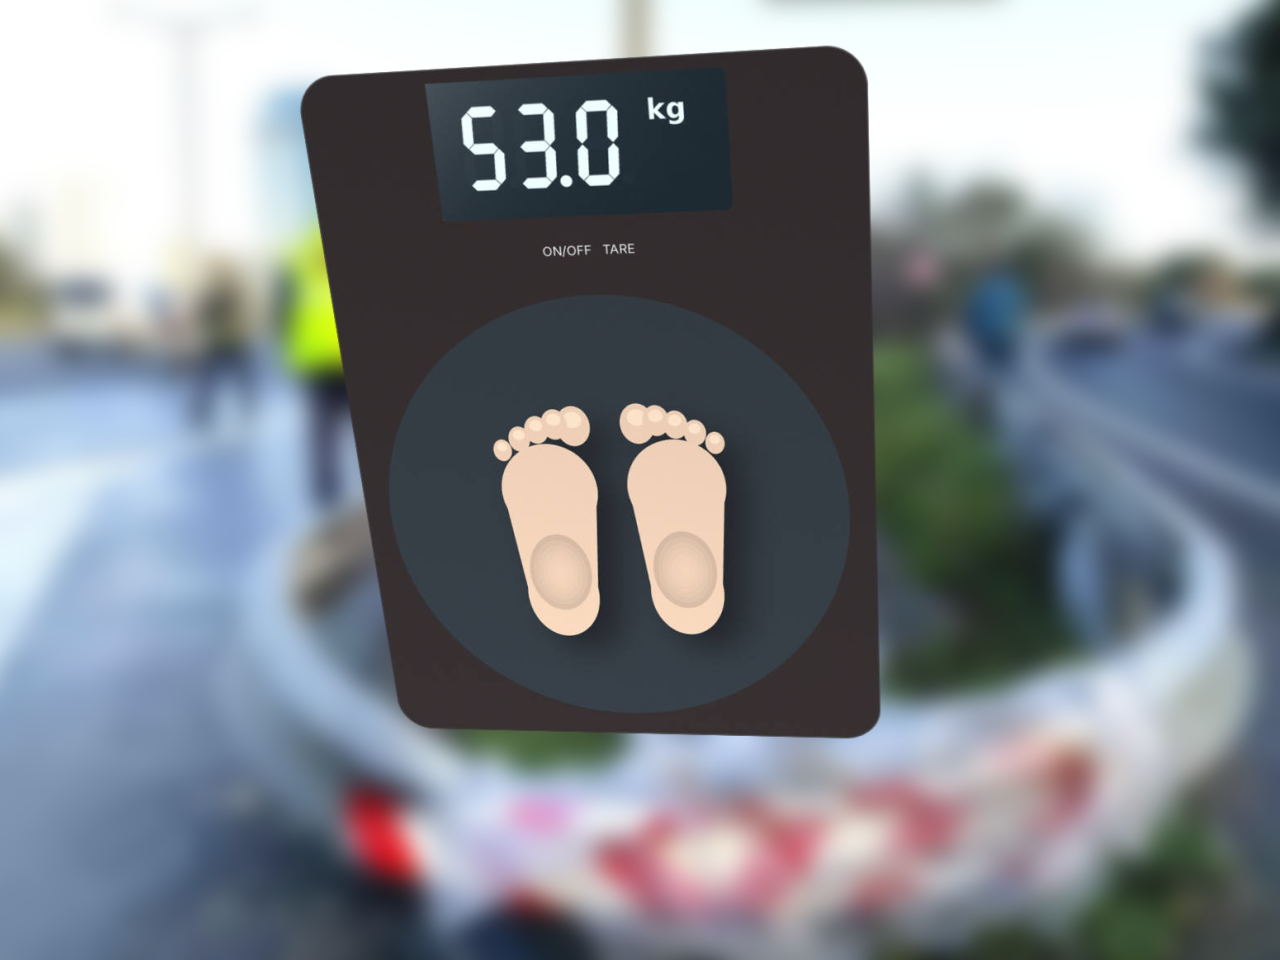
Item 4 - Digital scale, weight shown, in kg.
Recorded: 53.0 kg
